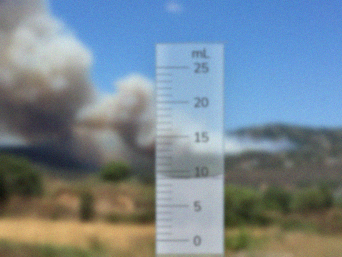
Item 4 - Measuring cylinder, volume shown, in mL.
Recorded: 9 mL
